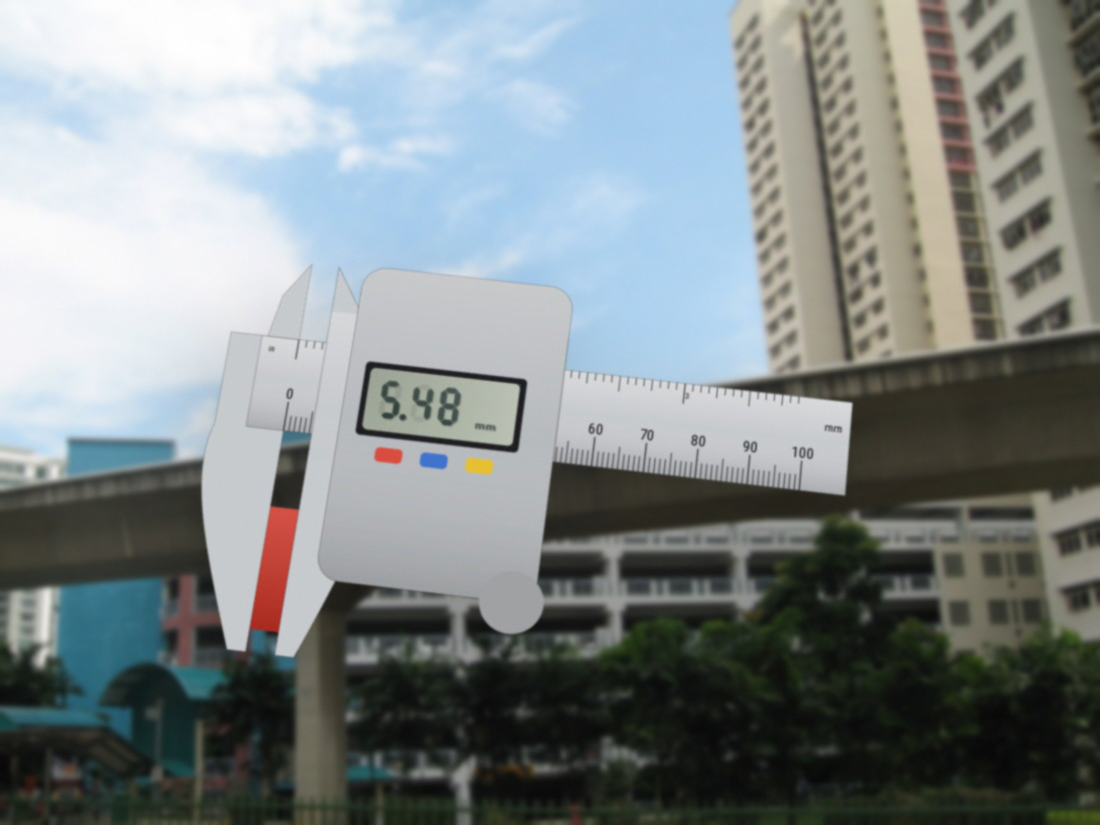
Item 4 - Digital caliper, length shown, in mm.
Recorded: 5.48 mm
